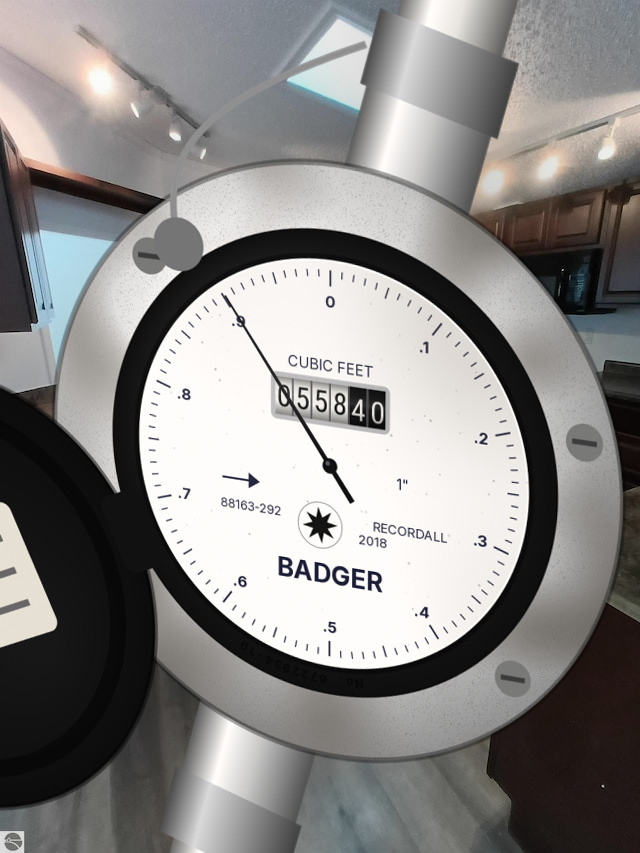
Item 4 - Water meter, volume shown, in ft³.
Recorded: 55839.90 ft³
